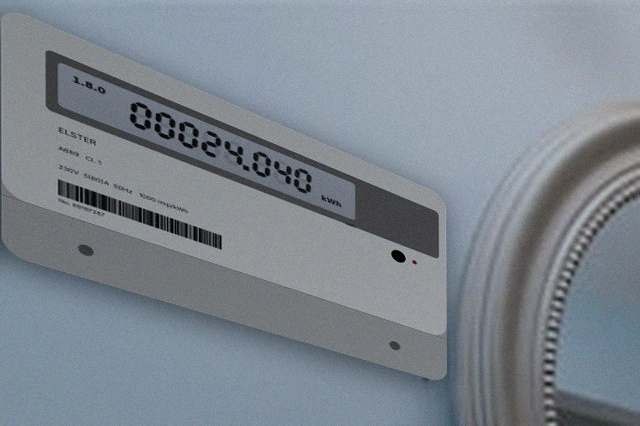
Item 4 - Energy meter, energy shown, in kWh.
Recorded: 24.040 kWh
